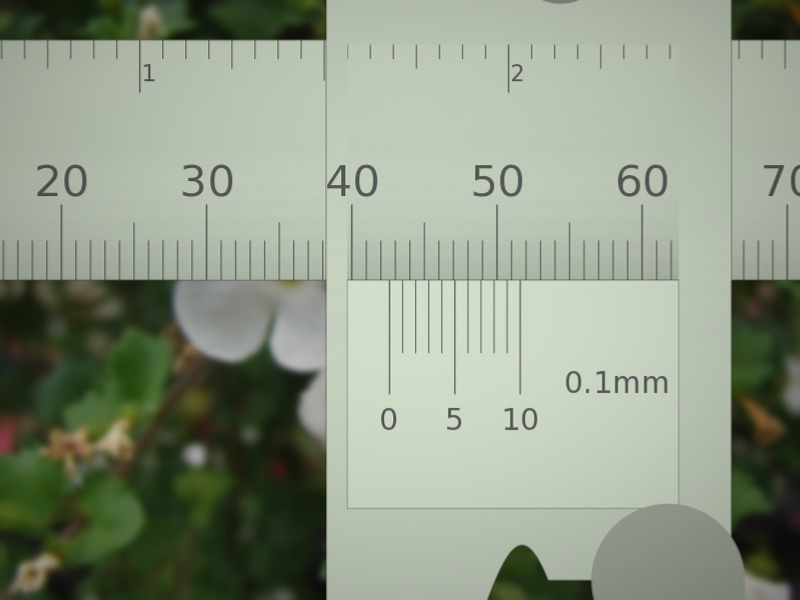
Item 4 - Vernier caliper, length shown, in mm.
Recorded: 42.6 mm
